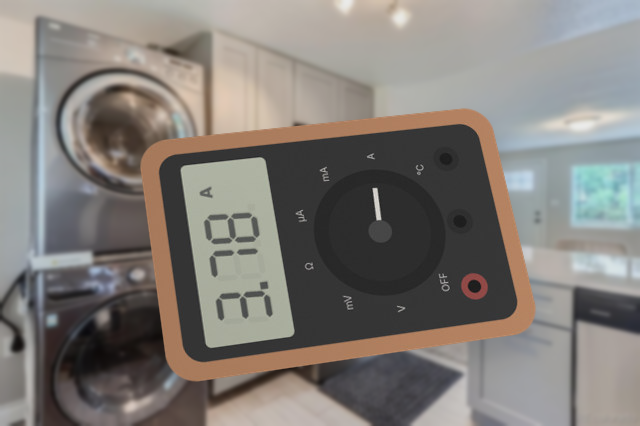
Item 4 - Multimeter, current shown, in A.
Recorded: 3.78 A
